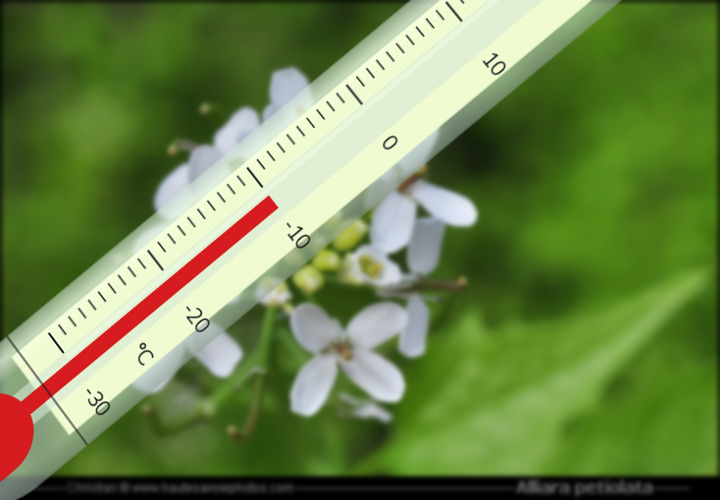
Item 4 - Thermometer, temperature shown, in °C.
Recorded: -10 °C
